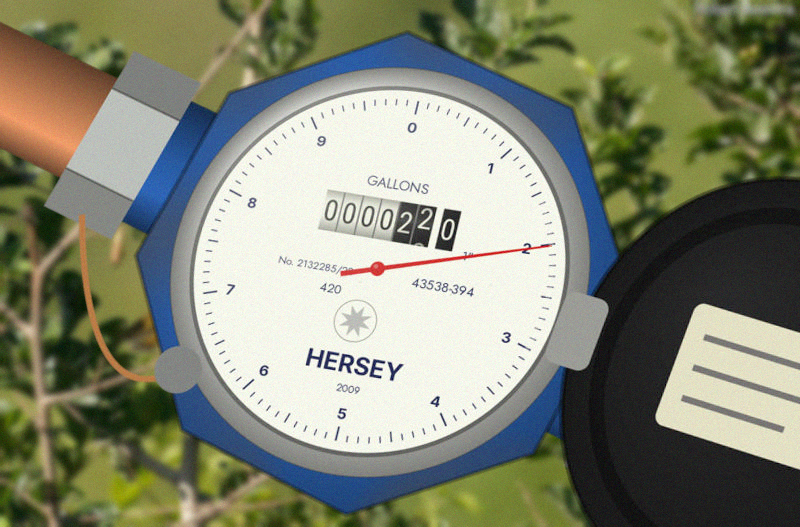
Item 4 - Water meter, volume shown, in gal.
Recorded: 222.0 gal
